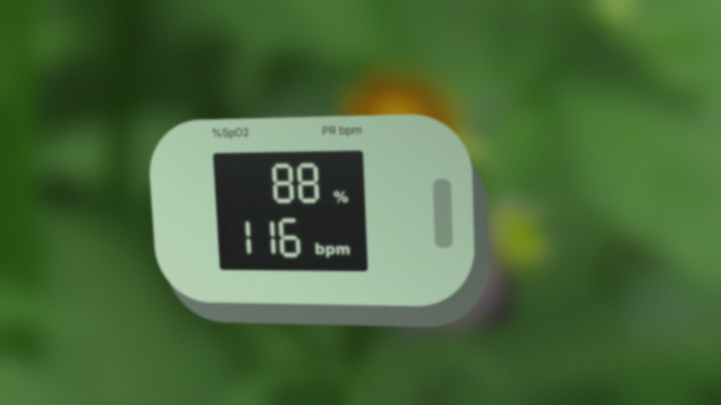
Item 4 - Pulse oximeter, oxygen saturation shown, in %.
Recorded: 88 %
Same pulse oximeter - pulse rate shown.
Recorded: 116 bpm
